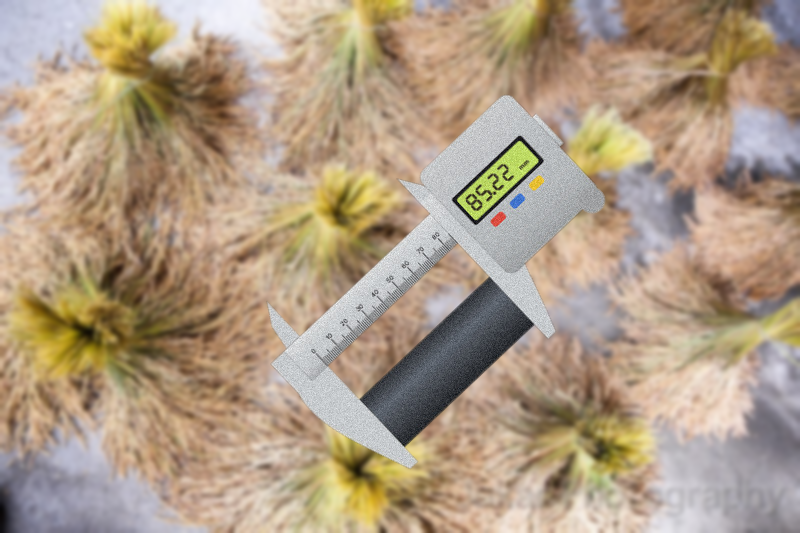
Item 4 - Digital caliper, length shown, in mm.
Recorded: 85.22 mm
